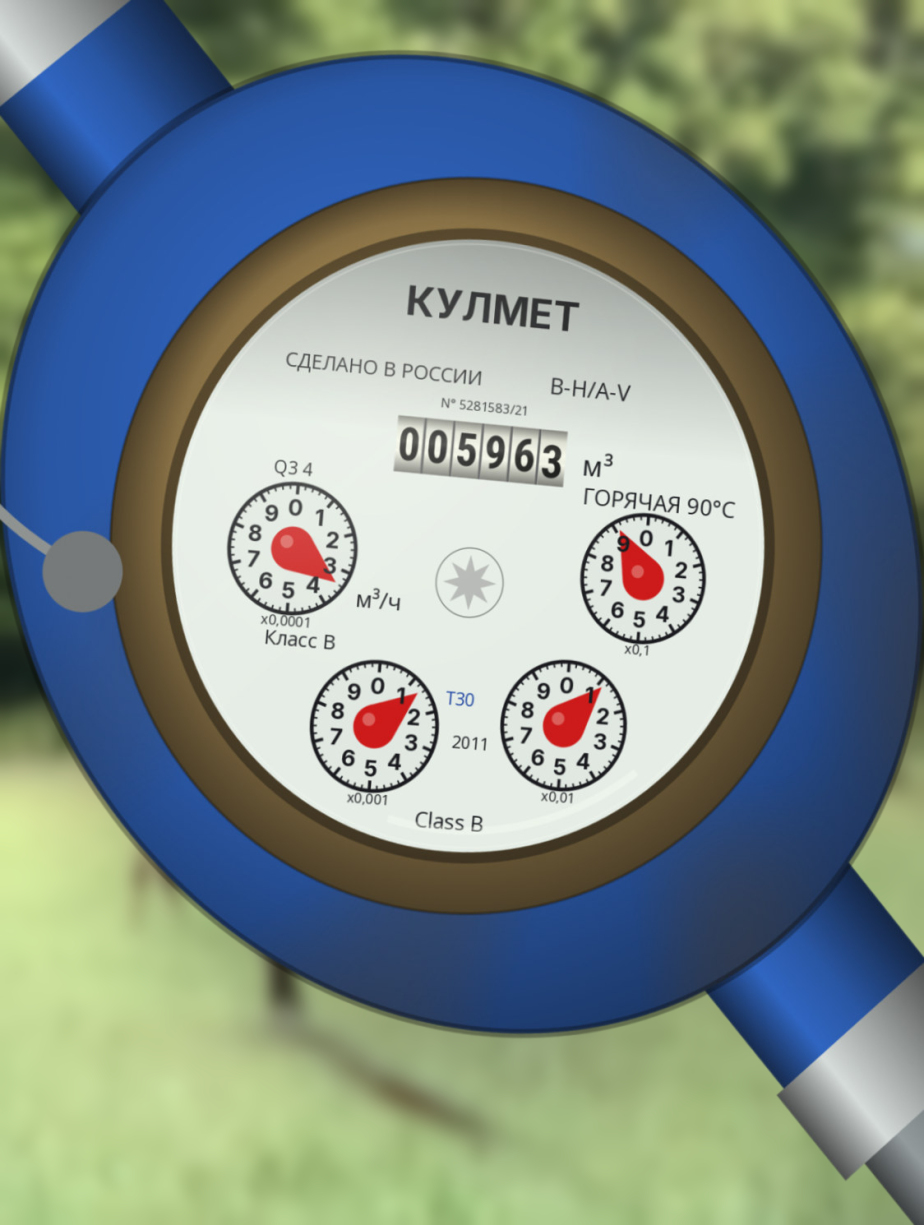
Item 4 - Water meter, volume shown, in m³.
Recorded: 5962.9113 m³
